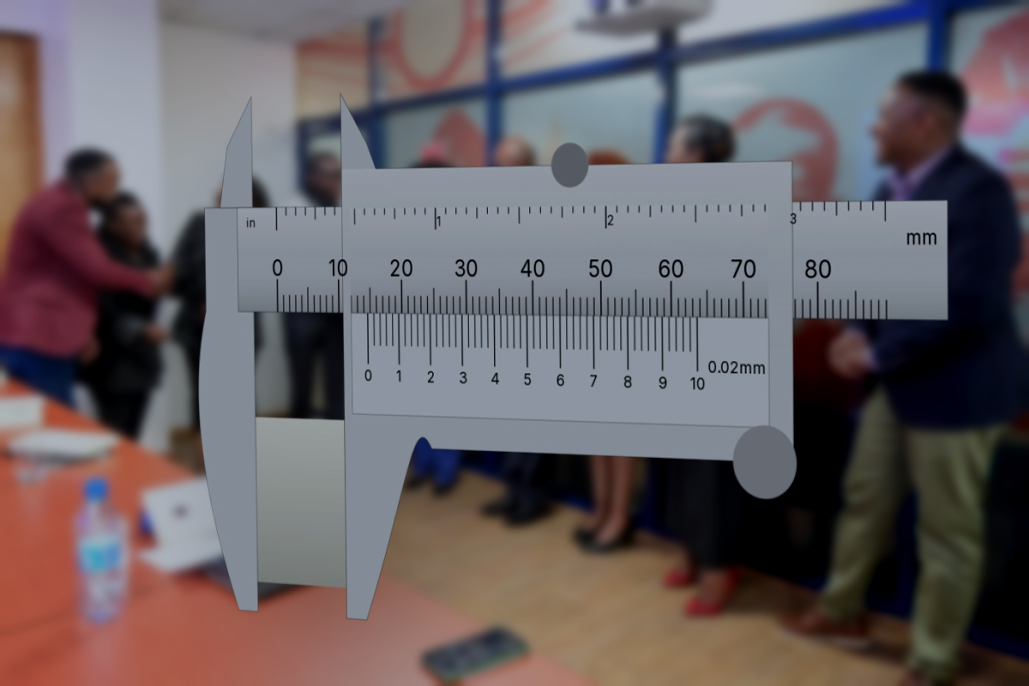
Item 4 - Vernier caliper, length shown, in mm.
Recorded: 14.6 mm
